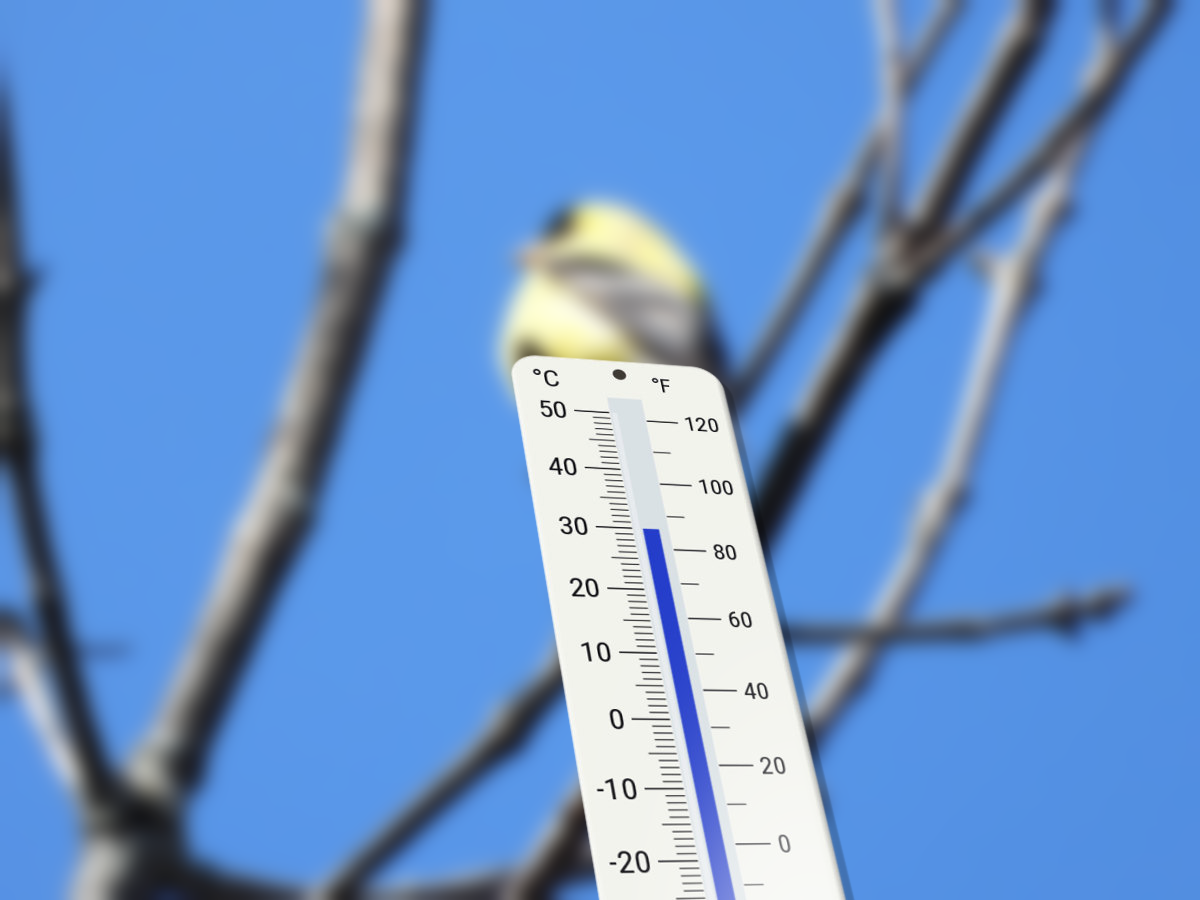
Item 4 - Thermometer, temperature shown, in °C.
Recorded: 30 °C
